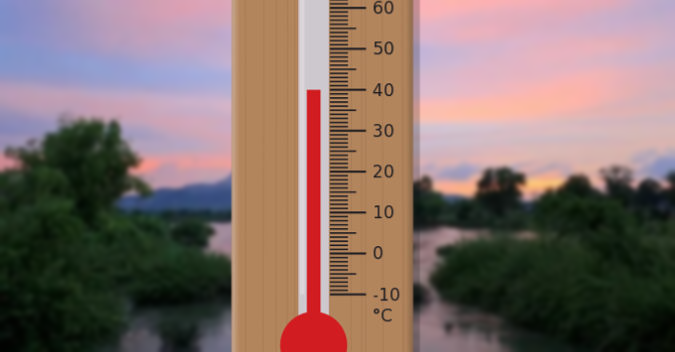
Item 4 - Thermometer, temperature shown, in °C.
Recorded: 40 °C
